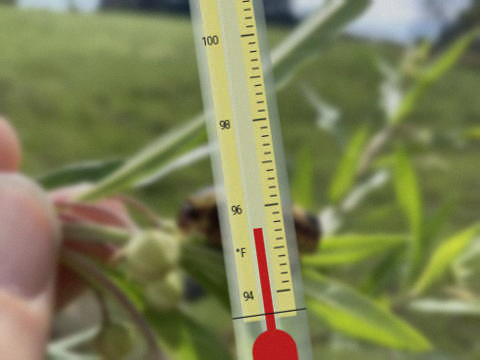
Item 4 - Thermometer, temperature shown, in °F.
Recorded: 95.5 °F
